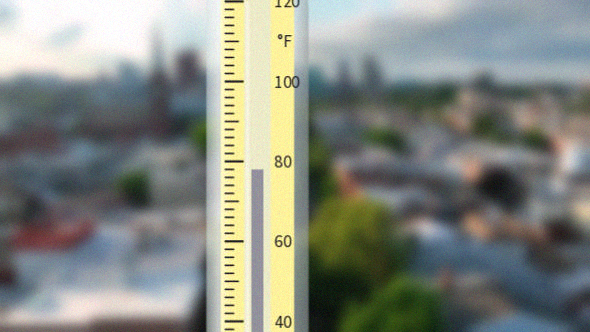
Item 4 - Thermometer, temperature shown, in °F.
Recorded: 78 °F
